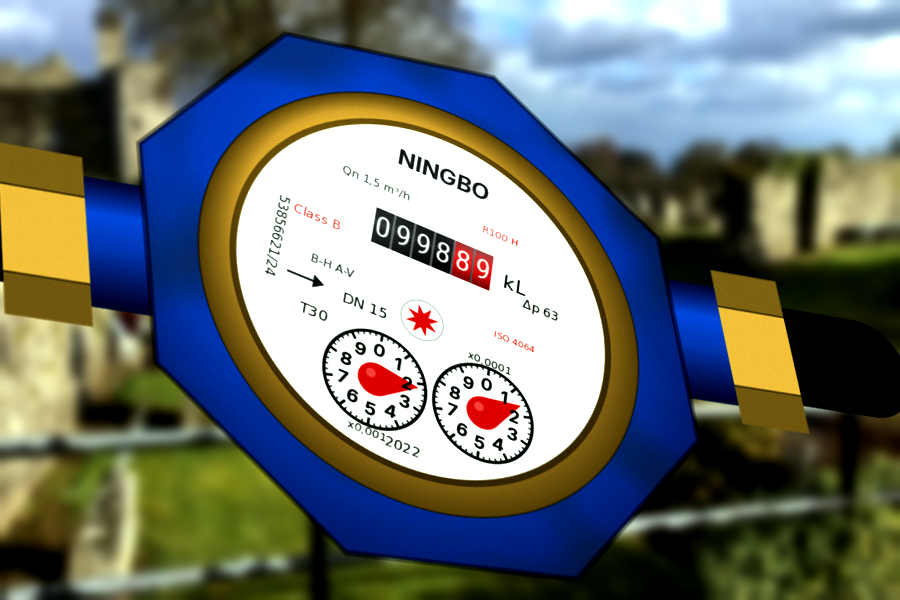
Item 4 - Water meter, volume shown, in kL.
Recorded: 998.8921 kL
